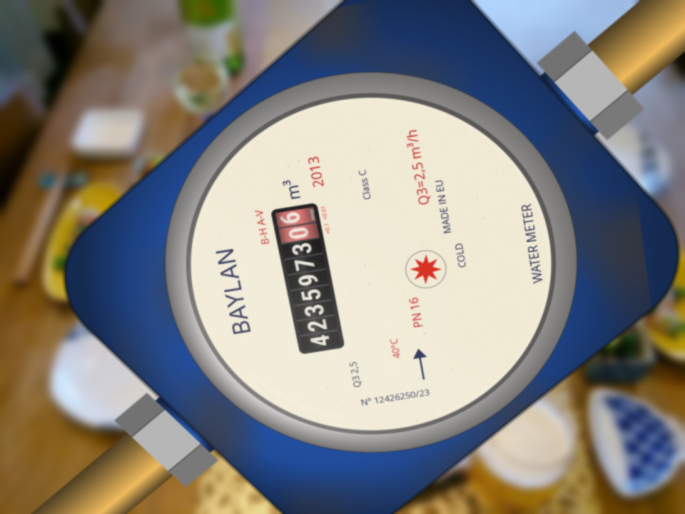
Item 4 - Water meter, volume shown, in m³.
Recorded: 4235973.06 m³
